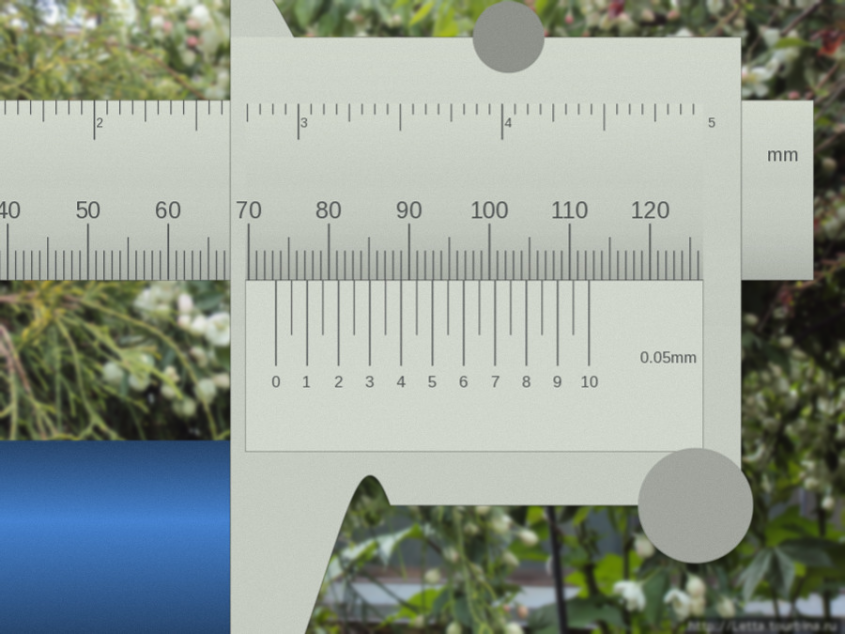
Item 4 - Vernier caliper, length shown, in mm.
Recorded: 73.4 mm
